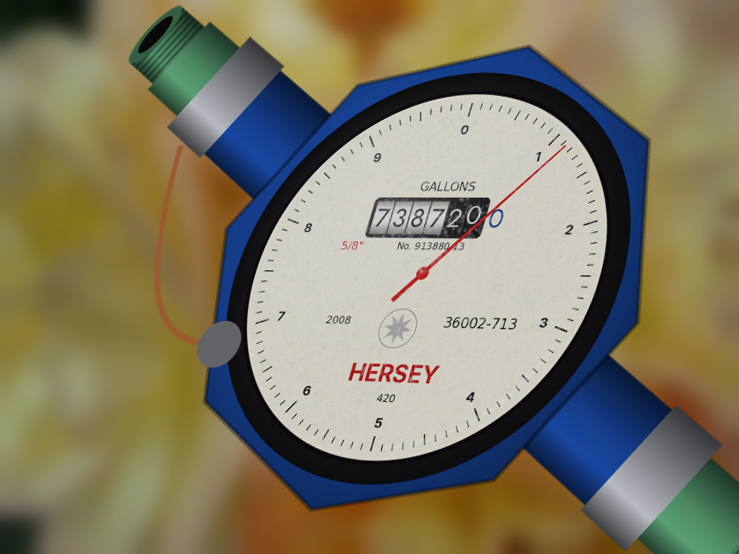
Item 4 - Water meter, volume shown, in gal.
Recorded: 7387201.1 gal
